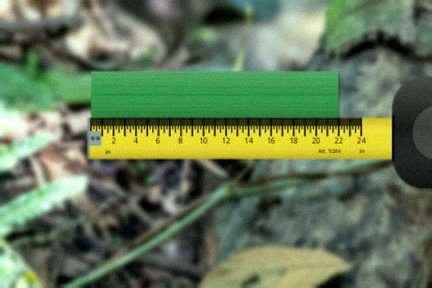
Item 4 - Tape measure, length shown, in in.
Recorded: 22 in
